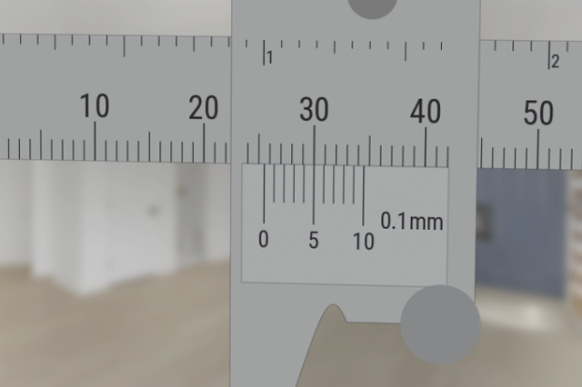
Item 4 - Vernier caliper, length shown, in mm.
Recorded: 25.5 mm
